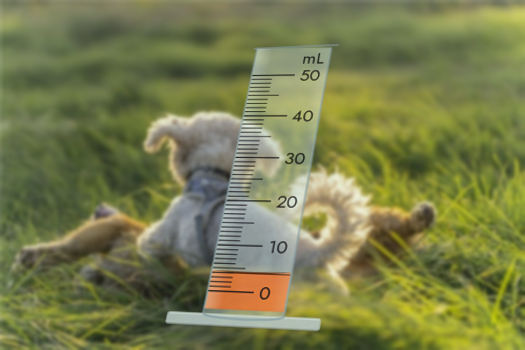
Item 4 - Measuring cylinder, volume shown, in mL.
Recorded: 4 mL
